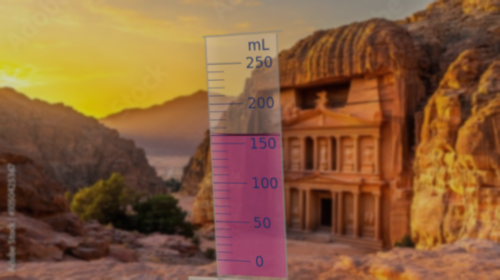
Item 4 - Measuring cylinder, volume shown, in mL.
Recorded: 160 mL
